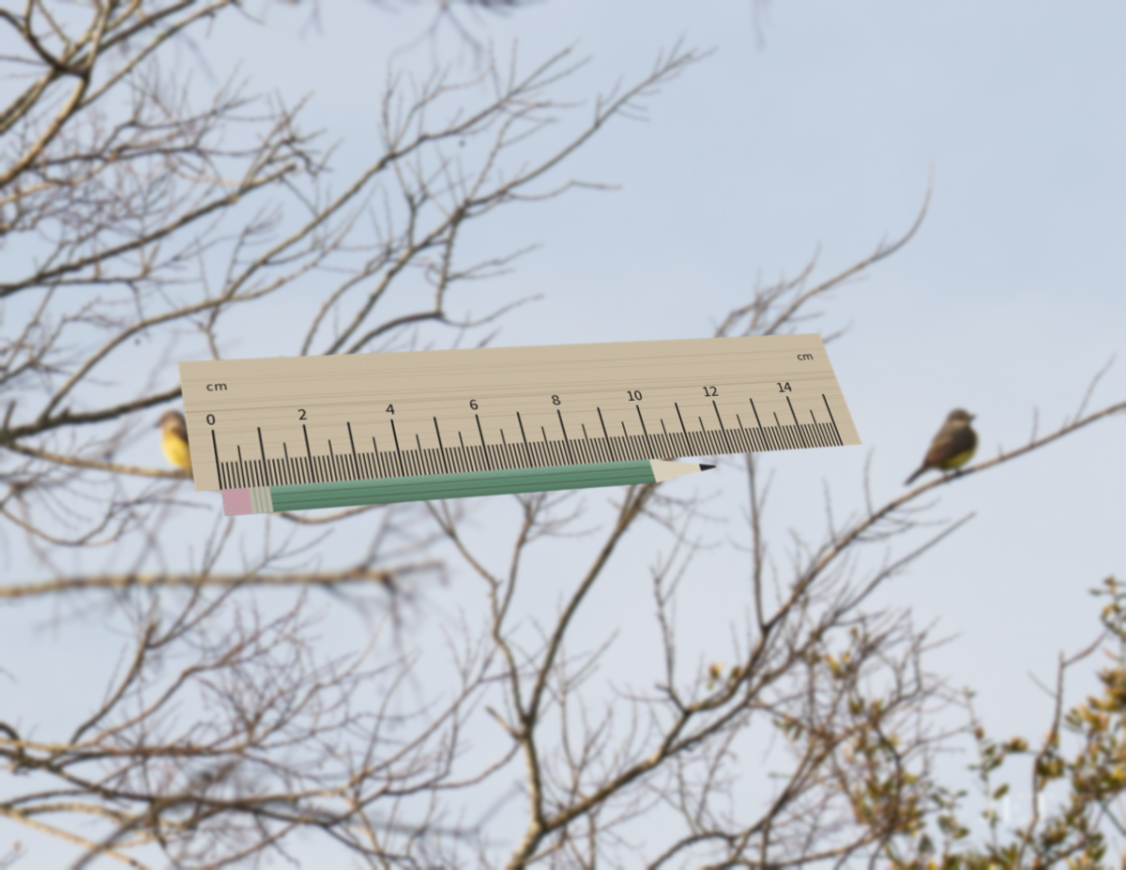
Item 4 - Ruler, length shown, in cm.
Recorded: 11.5 cm
